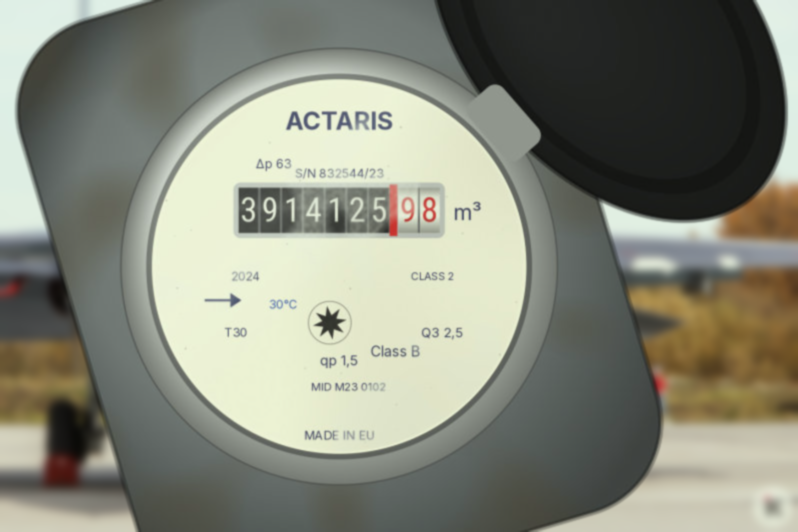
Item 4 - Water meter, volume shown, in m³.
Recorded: 3914125.98 m³
